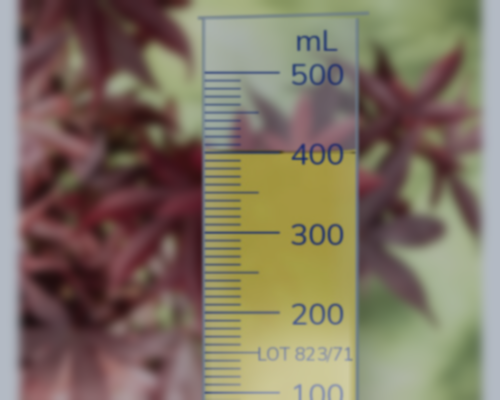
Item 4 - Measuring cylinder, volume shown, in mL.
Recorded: 400 mL
